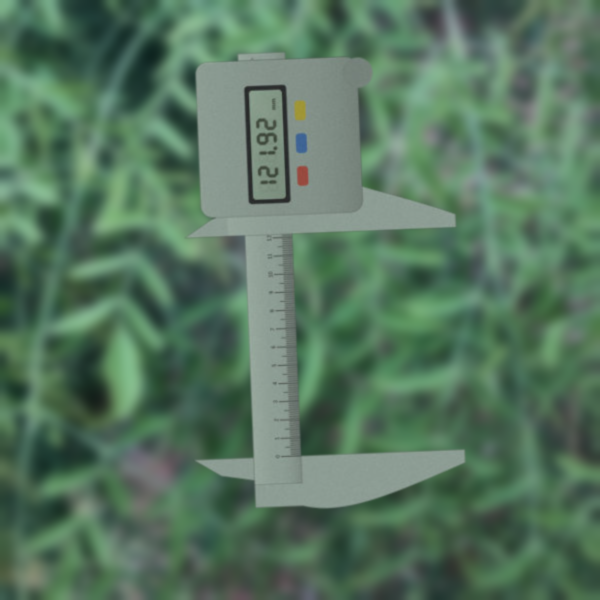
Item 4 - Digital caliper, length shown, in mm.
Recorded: 121.92 mm
